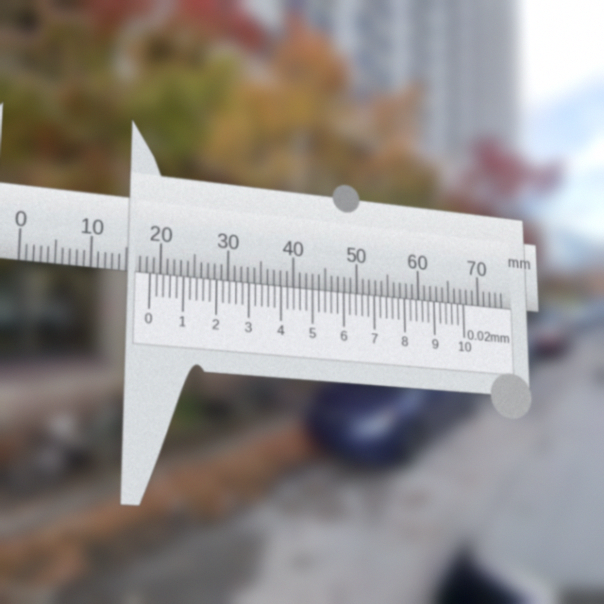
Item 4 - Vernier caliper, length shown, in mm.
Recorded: 18.5 mm
